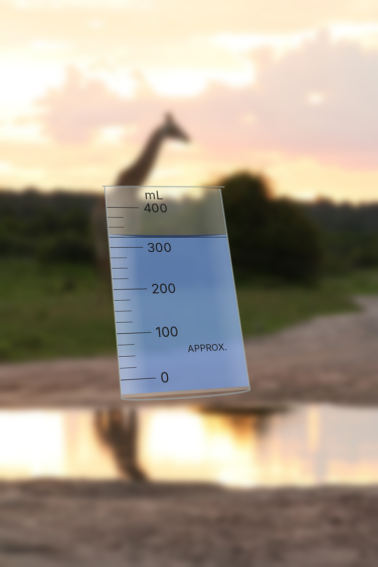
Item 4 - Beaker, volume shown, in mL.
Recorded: 325 mL
